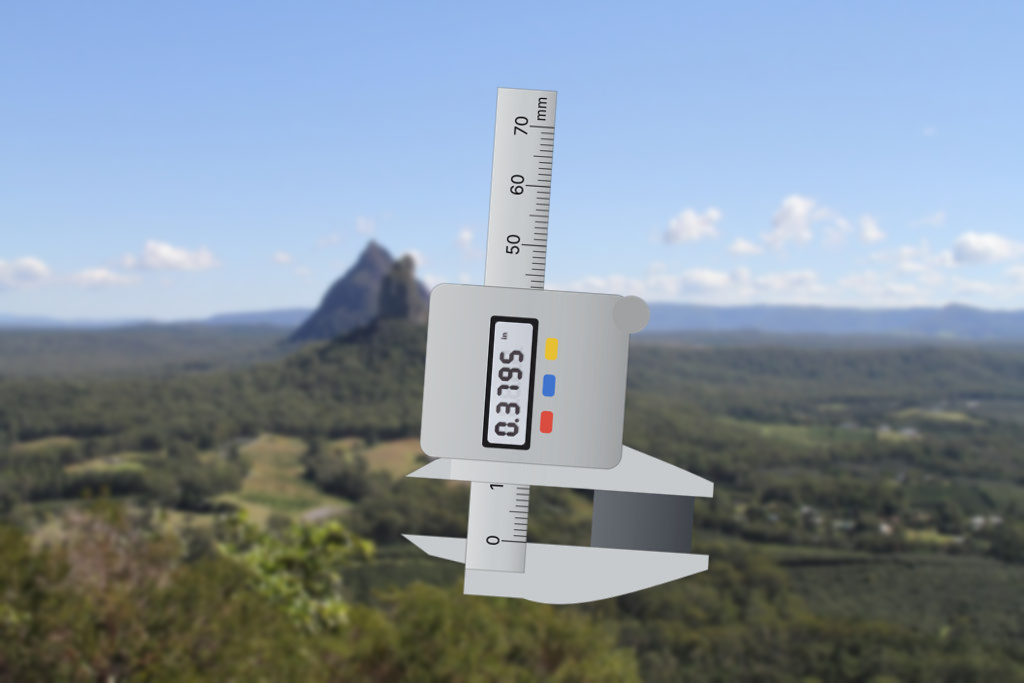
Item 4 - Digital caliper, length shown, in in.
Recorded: 0.3795 in
